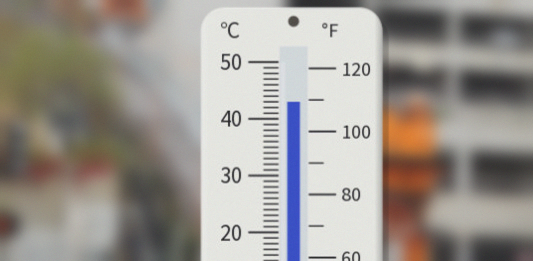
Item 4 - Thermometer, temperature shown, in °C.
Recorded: 43 °C
